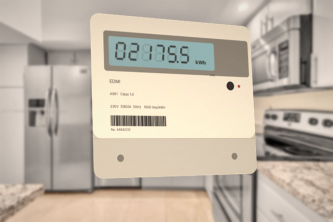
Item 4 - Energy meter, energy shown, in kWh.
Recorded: 2175.5 kWh
